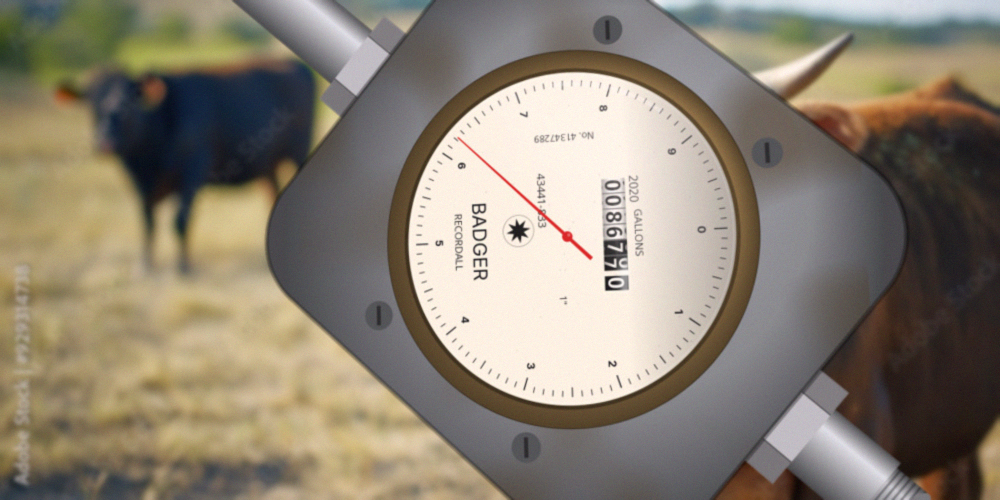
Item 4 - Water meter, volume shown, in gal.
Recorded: 86766.2 gal
